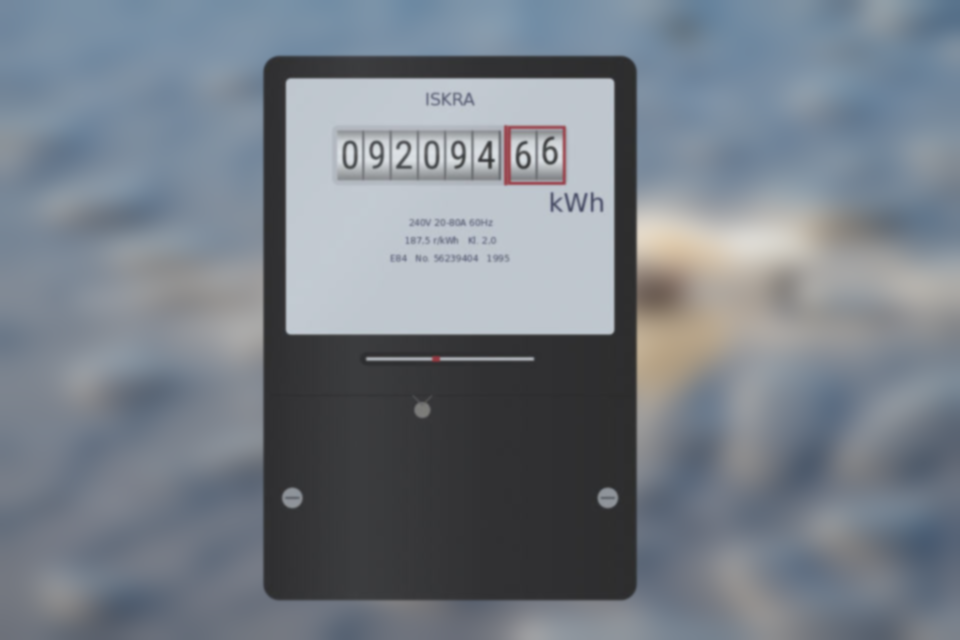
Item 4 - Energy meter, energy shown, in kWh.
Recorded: 92094.66 kWh
